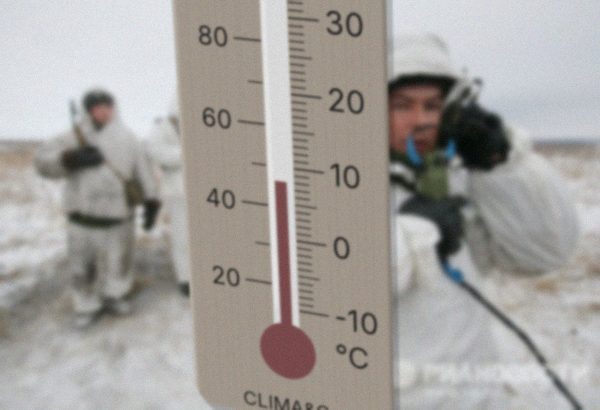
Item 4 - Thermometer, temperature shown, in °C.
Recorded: 8 °C
